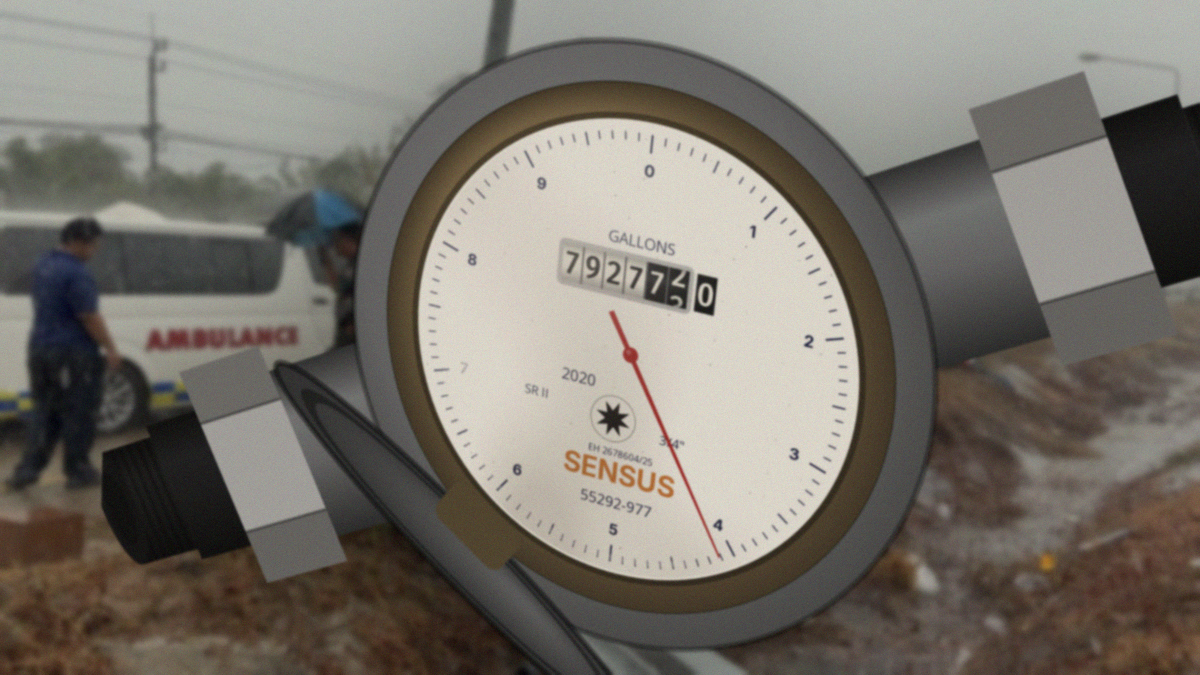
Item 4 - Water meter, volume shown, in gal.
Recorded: 7927724.1 gal
